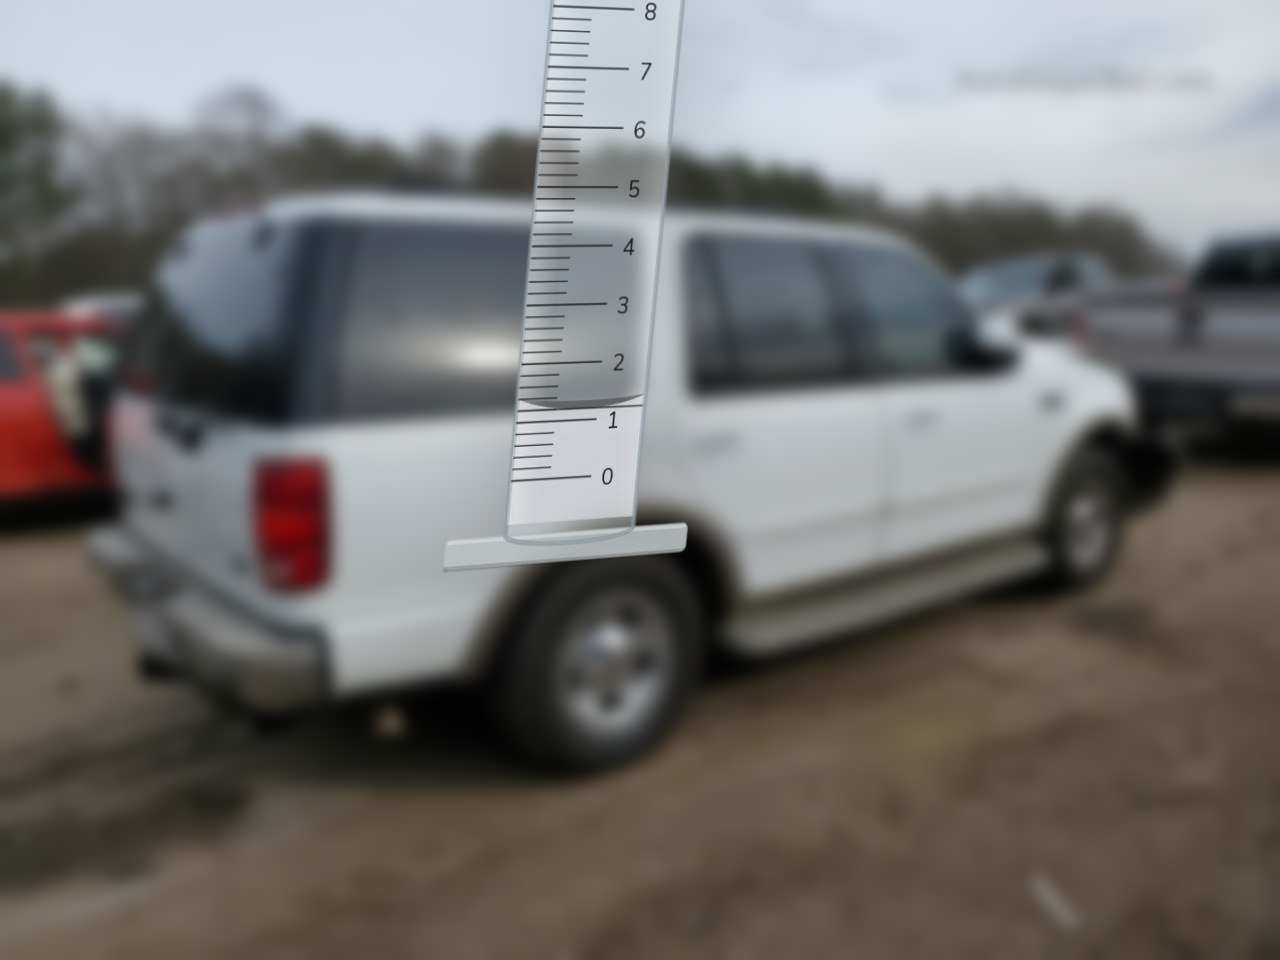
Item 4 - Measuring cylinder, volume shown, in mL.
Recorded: 1.2 mL
